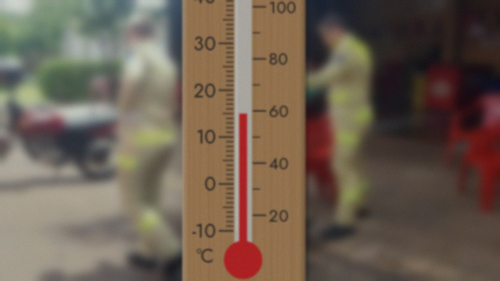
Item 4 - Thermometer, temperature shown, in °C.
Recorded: 15 °C
